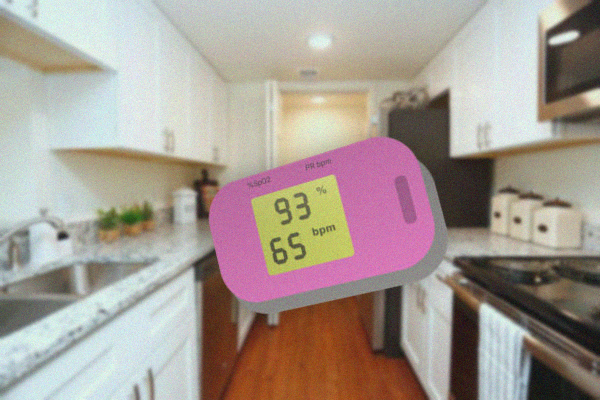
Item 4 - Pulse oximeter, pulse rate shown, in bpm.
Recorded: 65 bpm
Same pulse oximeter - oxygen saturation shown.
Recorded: 93 %
